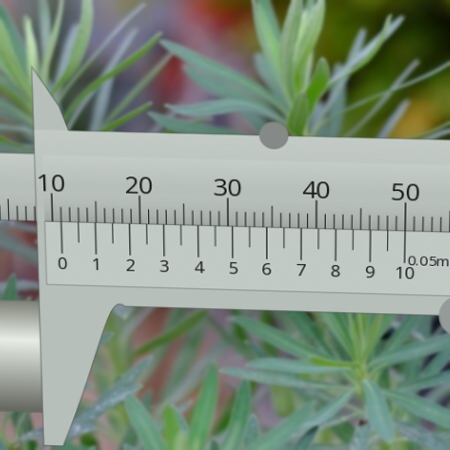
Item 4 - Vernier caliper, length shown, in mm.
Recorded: 11.0 mm
